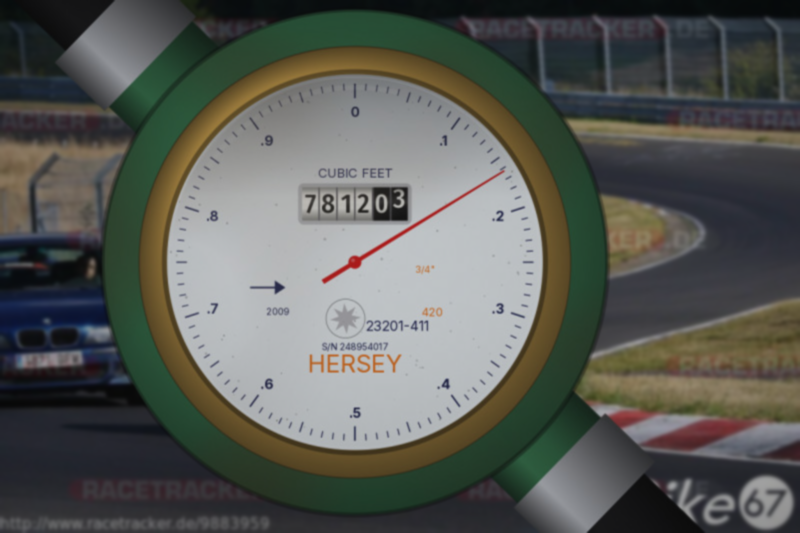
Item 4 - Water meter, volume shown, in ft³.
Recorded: 781203.16 ft³
